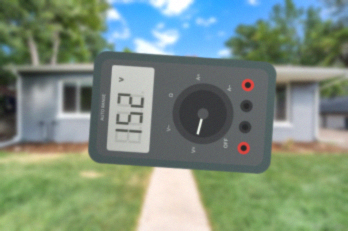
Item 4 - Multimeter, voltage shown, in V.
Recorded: 152 V
